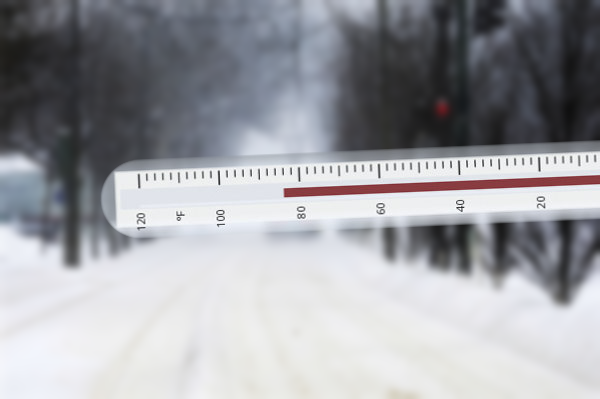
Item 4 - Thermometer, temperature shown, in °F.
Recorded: 84 °F
